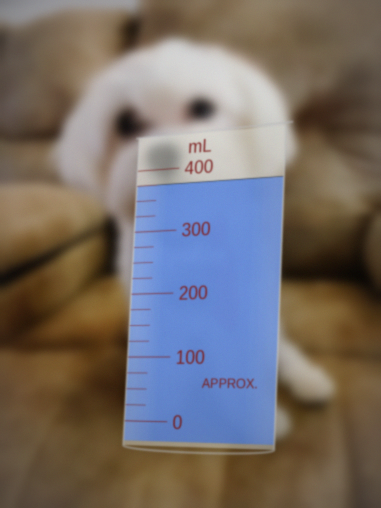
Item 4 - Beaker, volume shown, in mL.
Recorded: 375 mL
